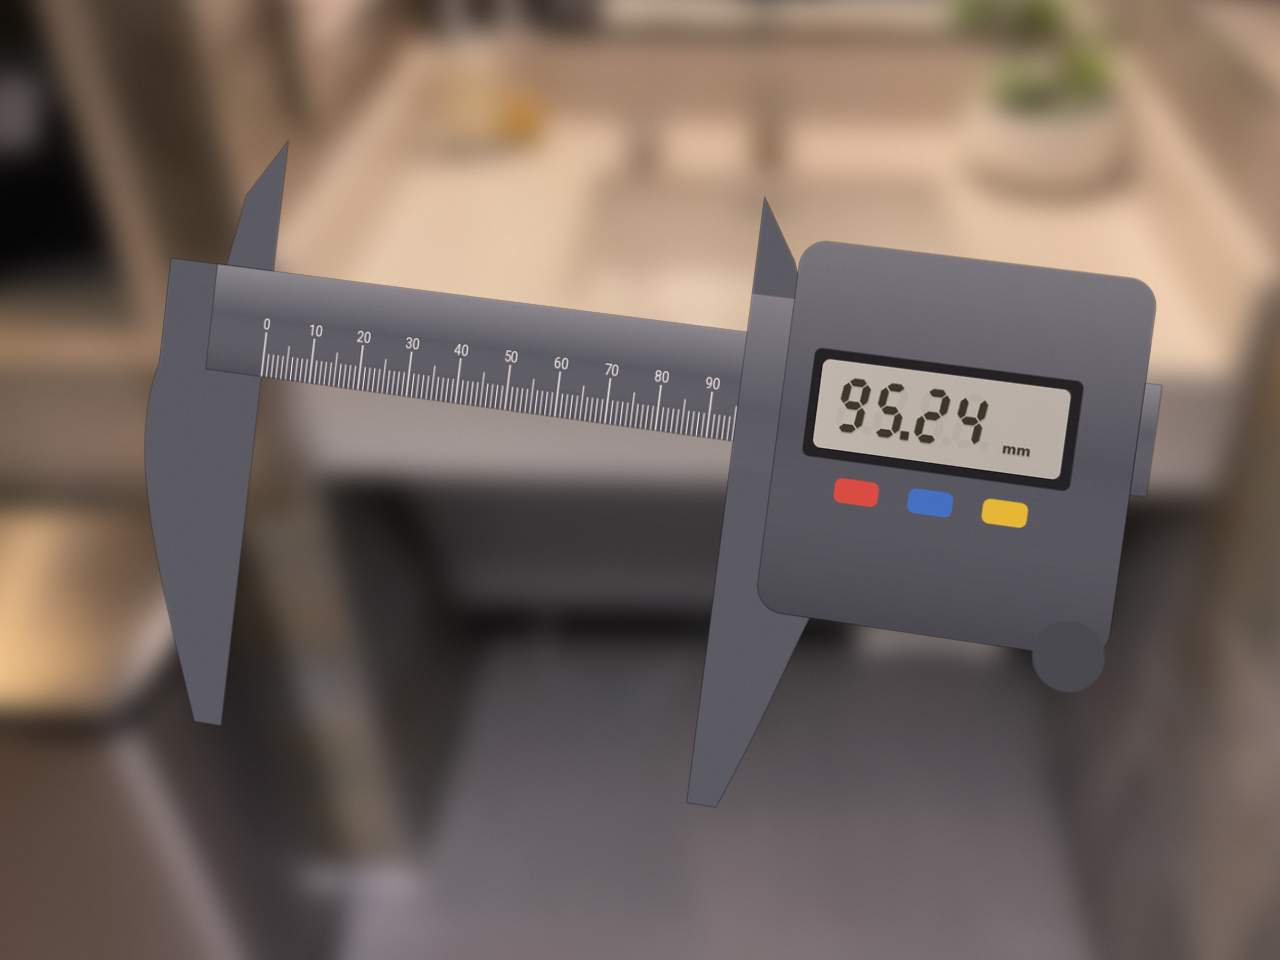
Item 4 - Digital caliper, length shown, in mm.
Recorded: 95.24 mm
